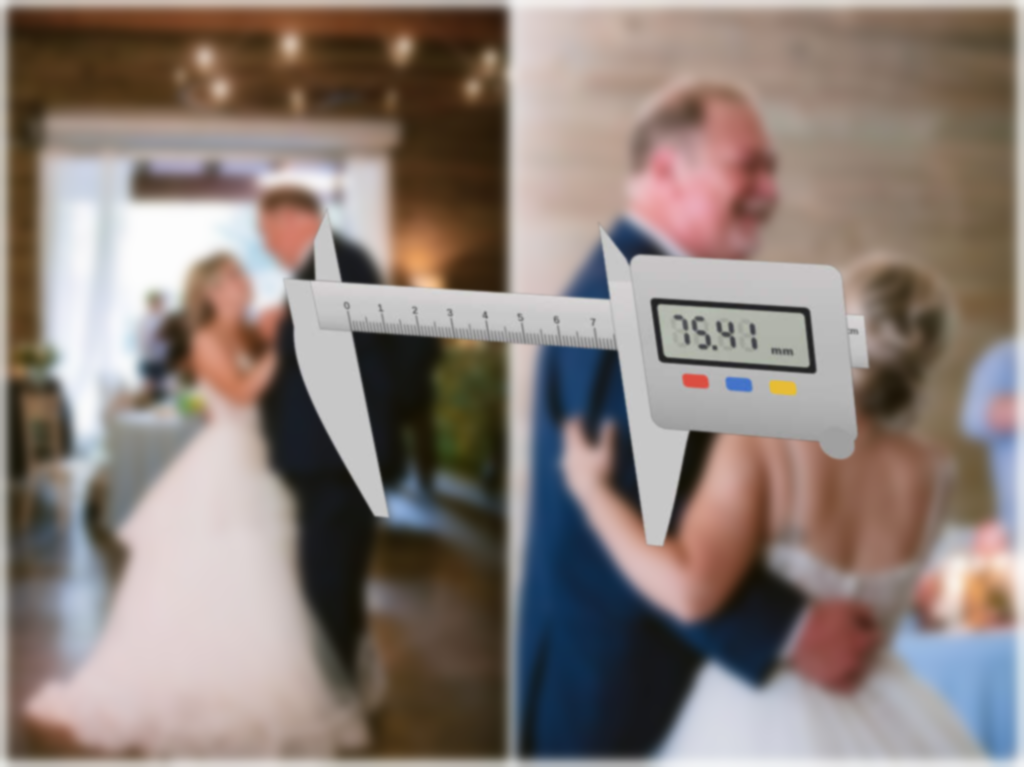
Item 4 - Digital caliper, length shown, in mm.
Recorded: 75.41 mm
